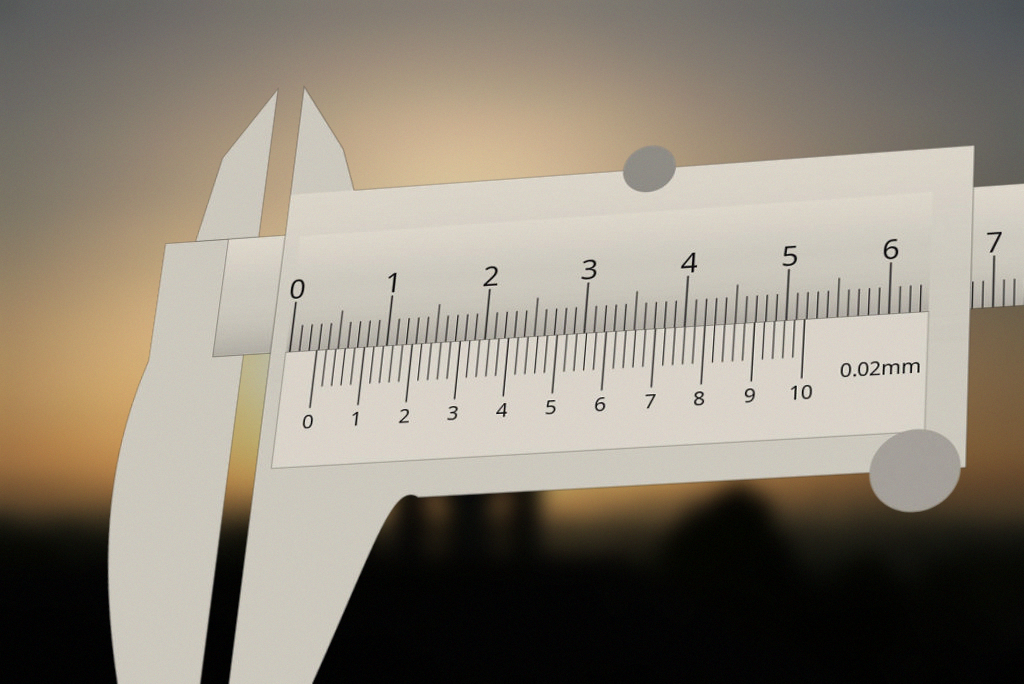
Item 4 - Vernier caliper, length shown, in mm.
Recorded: 2.8 mm
